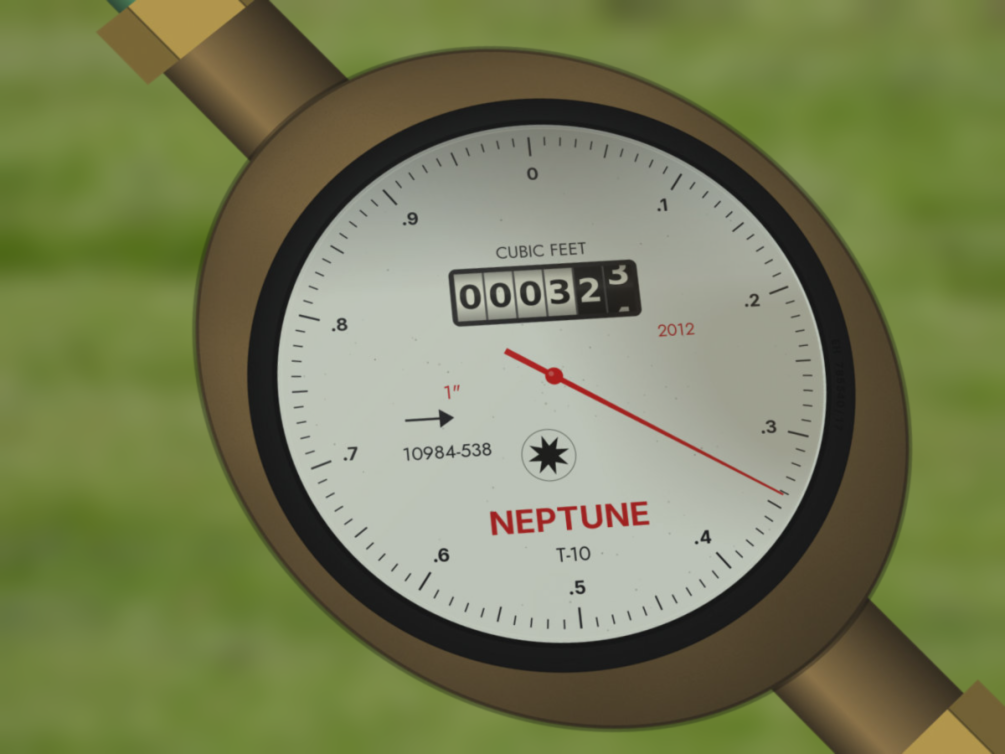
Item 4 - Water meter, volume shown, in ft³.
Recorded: 323.34 ft³
